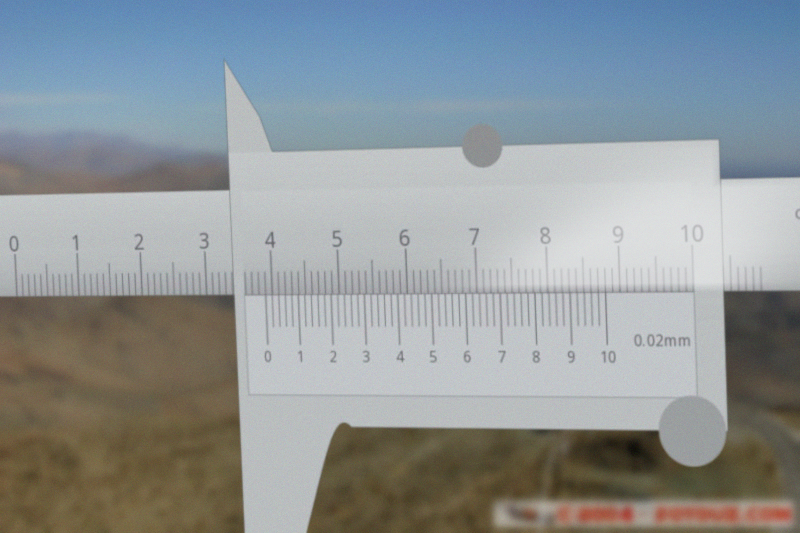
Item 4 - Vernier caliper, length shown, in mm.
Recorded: 39.0 mm
